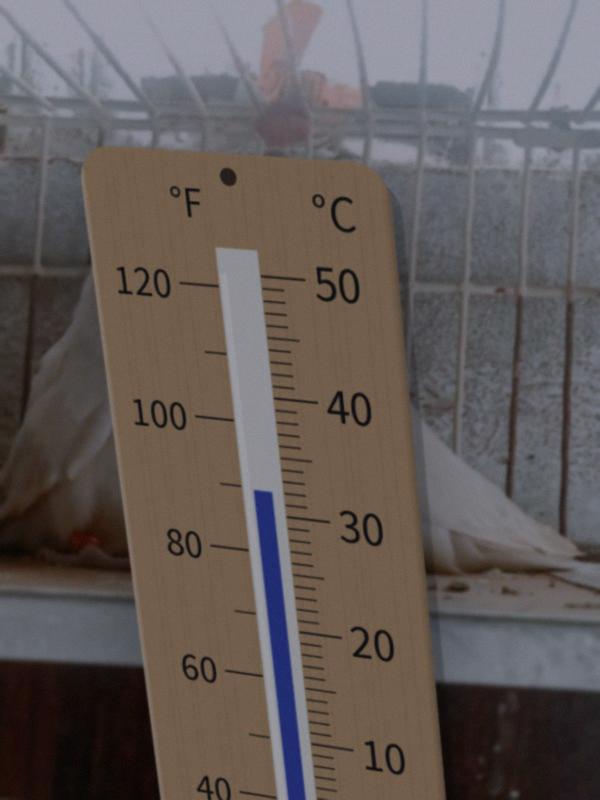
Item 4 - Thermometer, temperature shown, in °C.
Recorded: 32 °C
